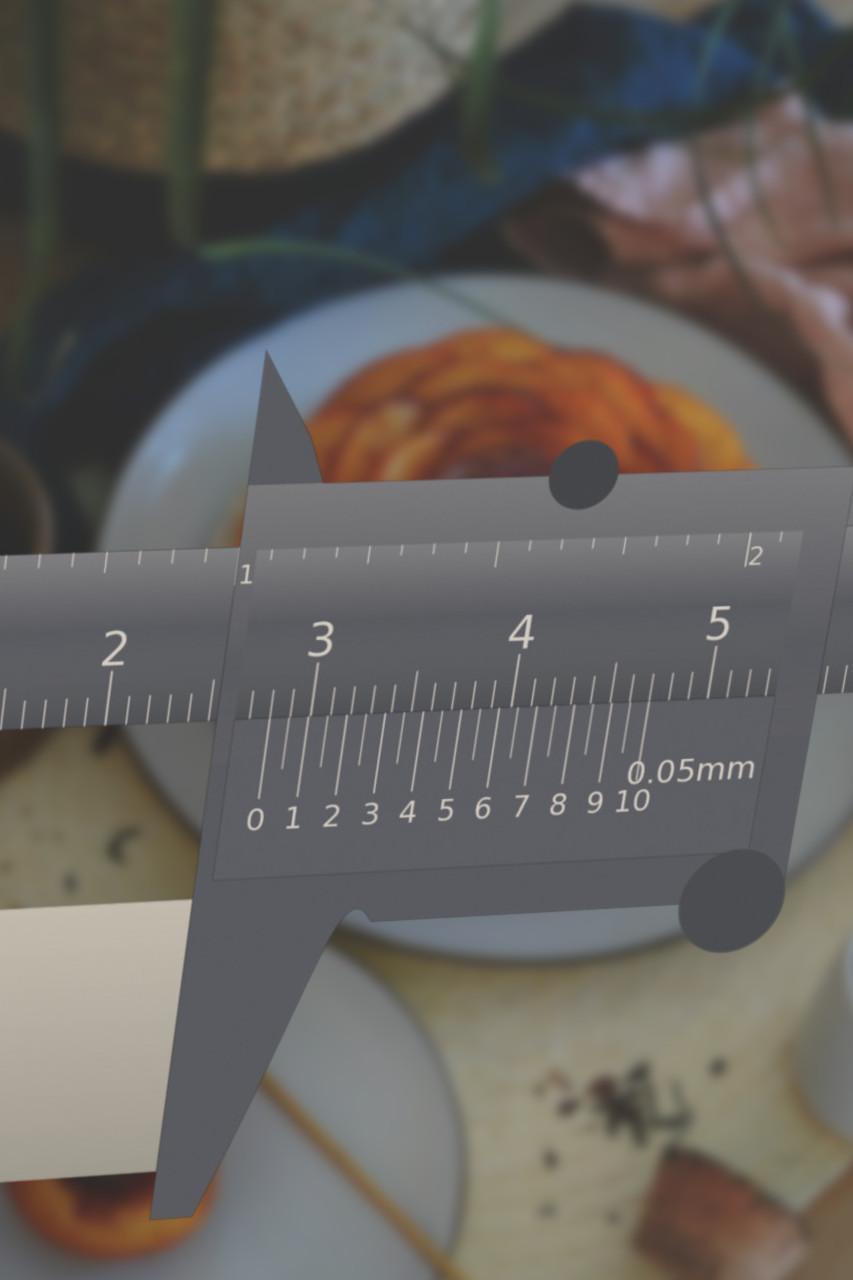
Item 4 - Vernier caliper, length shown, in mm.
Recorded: 28.0 mm
